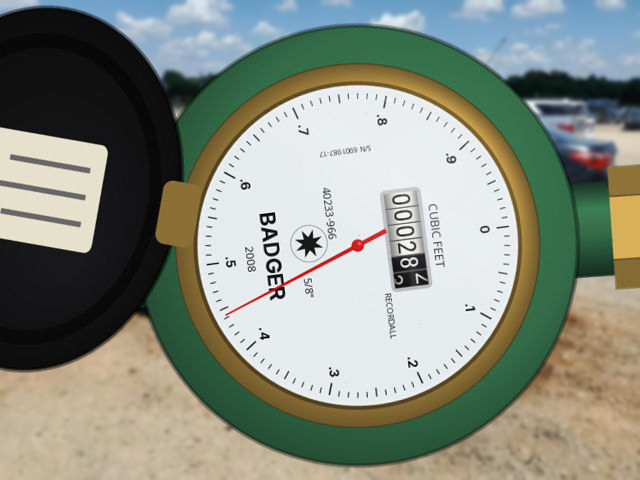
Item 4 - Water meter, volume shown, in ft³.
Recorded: 282.44 ft³
